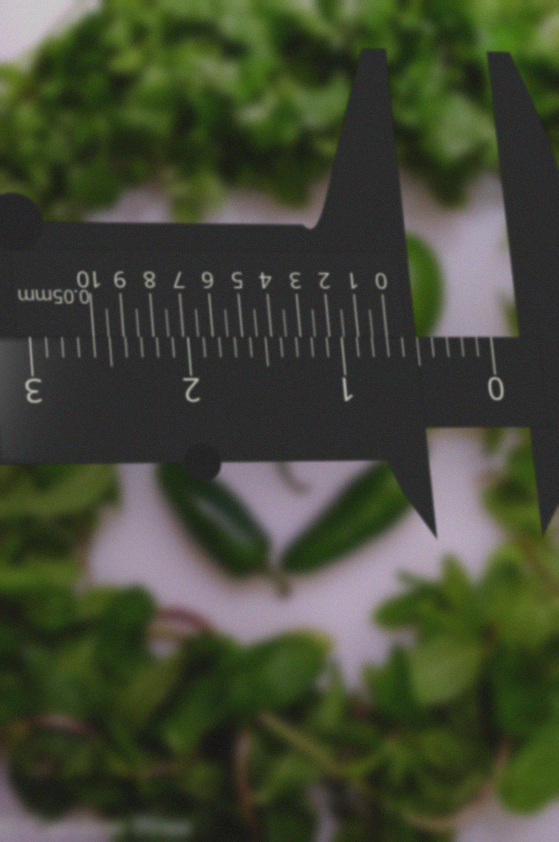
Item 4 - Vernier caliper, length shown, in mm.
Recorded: 7.0 mm
